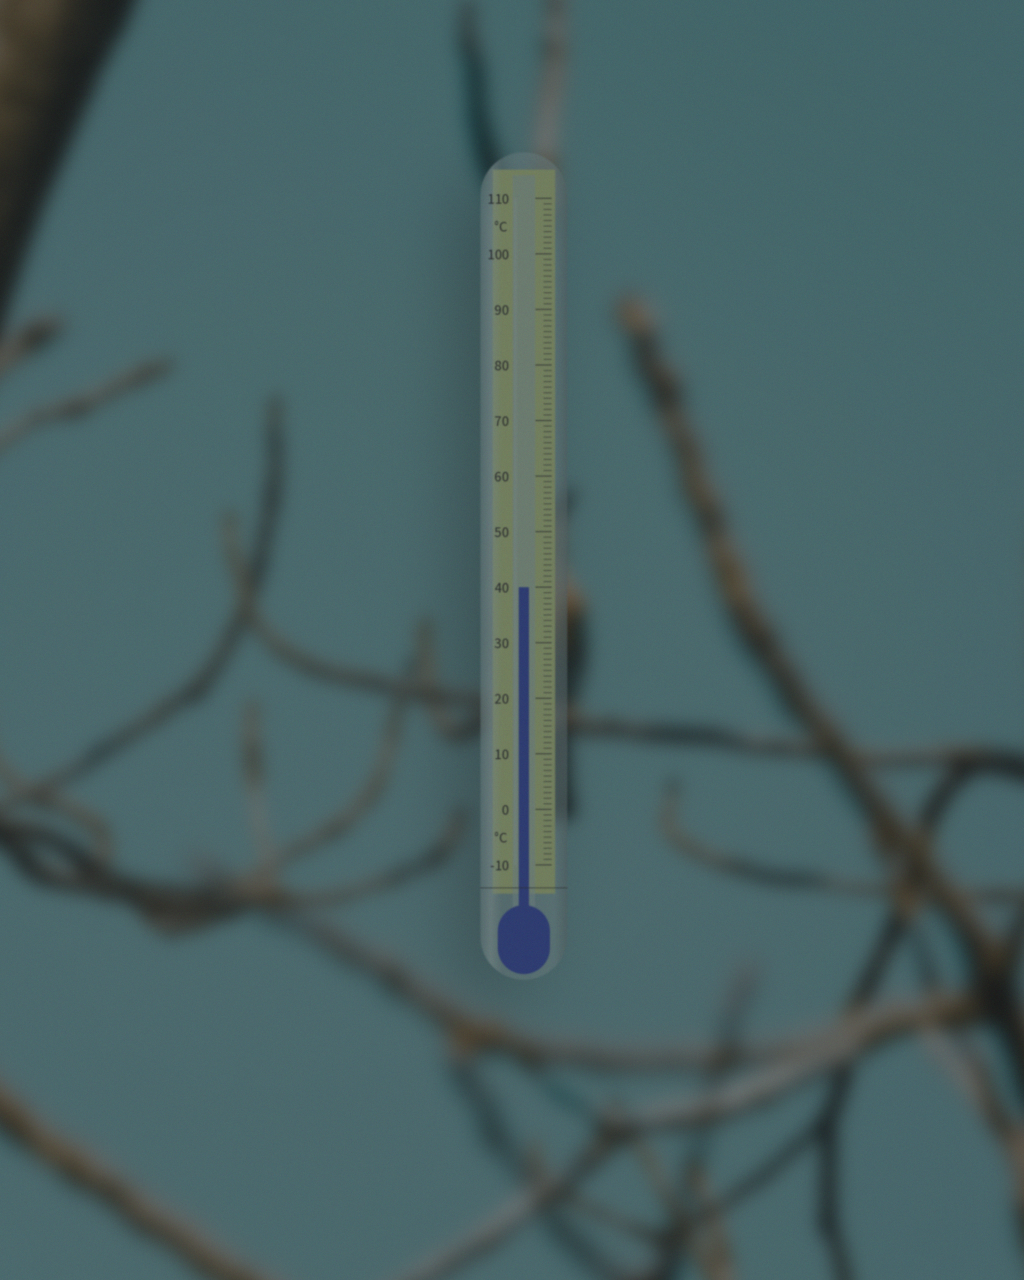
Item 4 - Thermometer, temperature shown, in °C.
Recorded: 40 °C
